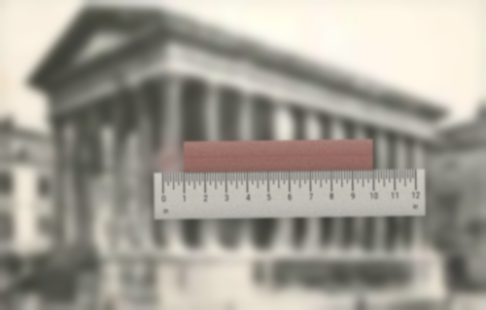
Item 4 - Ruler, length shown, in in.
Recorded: 9 in
